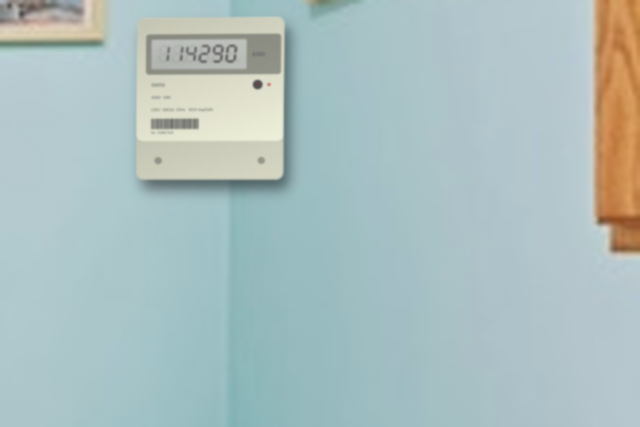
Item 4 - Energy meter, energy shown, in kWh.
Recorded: 114290 kWh
